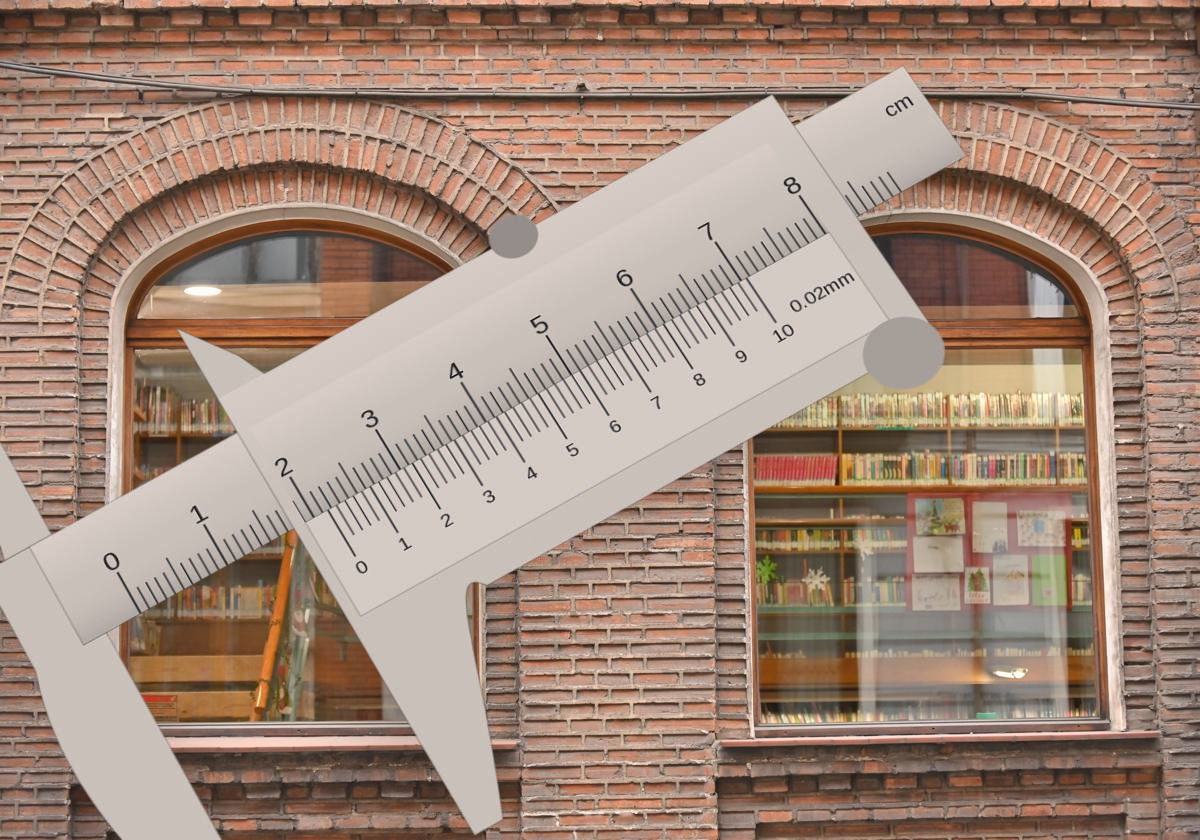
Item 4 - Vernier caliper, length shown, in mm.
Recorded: 21.6 mm
